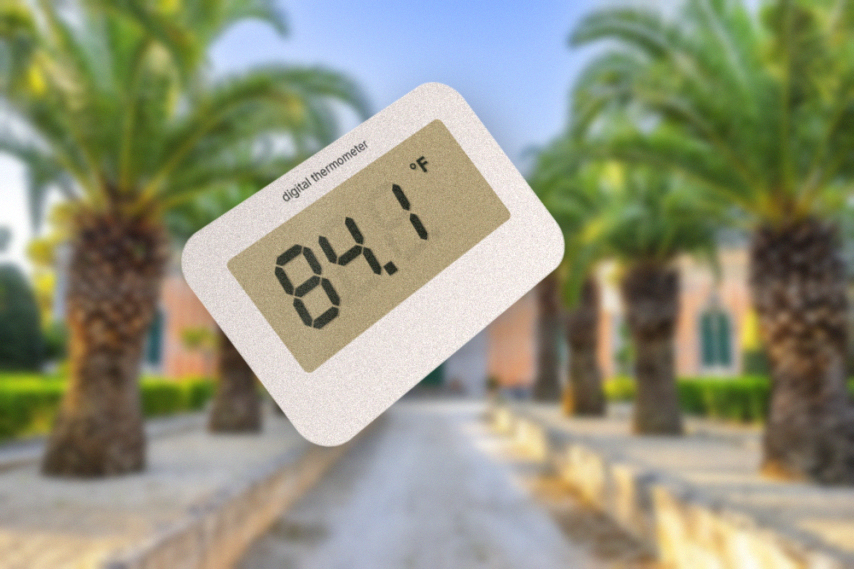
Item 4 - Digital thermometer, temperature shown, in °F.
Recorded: 84.1 °F
